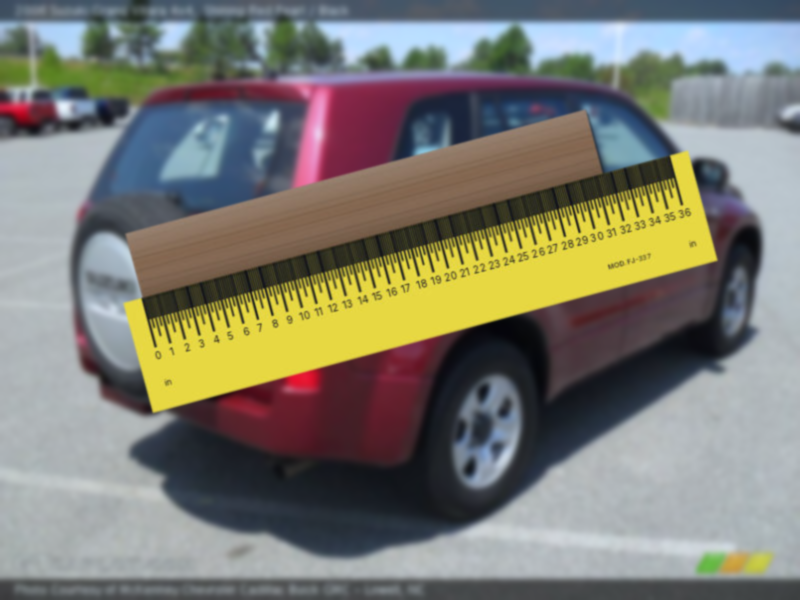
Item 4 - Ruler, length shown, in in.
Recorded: 31.5 in
